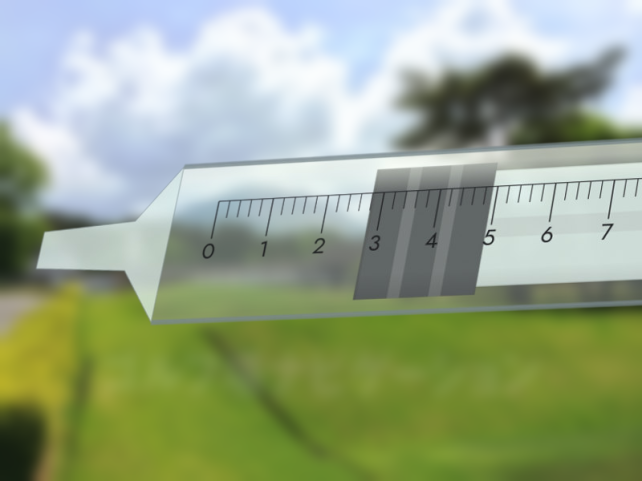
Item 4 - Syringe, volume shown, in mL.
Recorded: 2.8 mL
